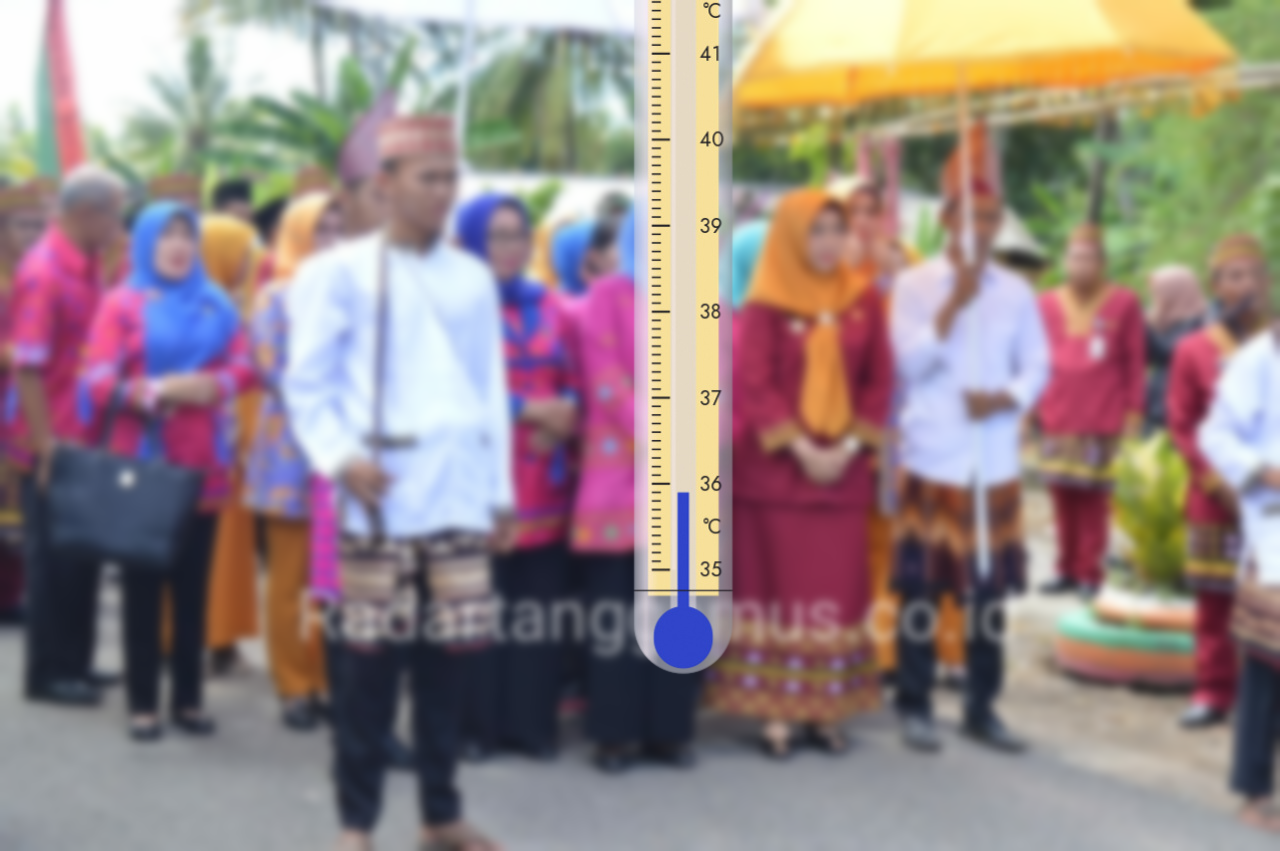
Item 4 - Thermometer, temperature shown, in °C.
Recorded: 35.9 °C
